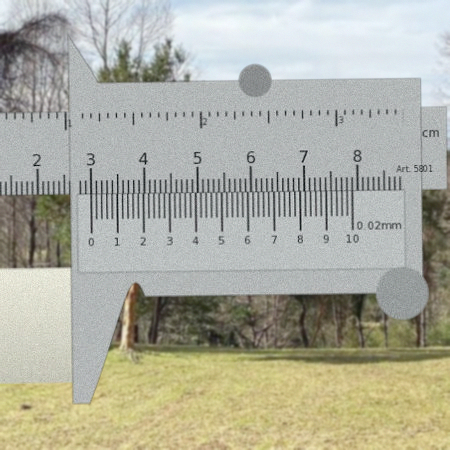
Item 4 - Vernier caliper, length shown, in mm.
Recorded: 30.0 mm
